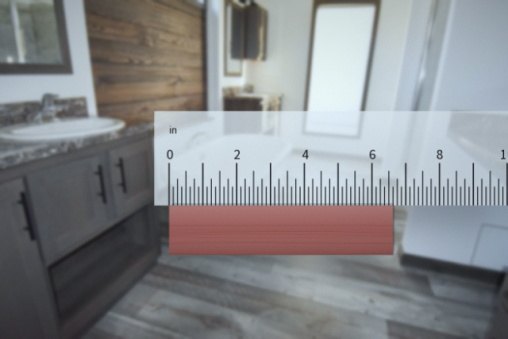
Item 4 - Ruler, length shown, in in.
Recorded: 6.625 in
